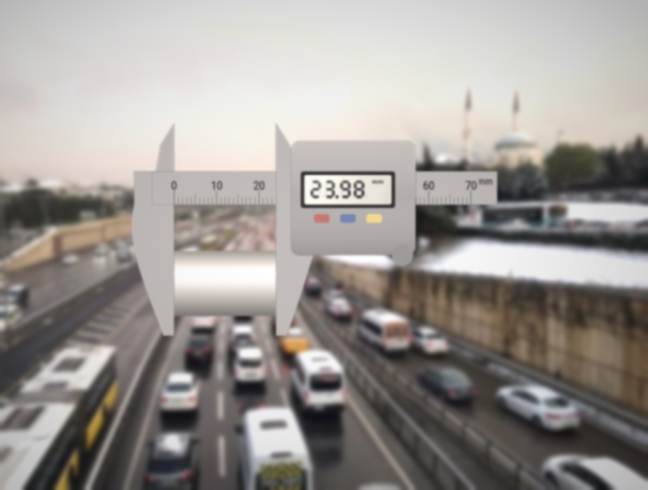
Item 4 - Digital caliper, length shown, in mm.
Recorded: 23.98 mm
